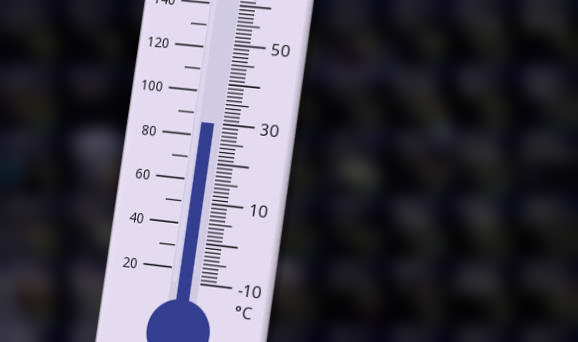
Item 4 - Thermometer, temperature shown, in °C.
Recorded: 30 °C
